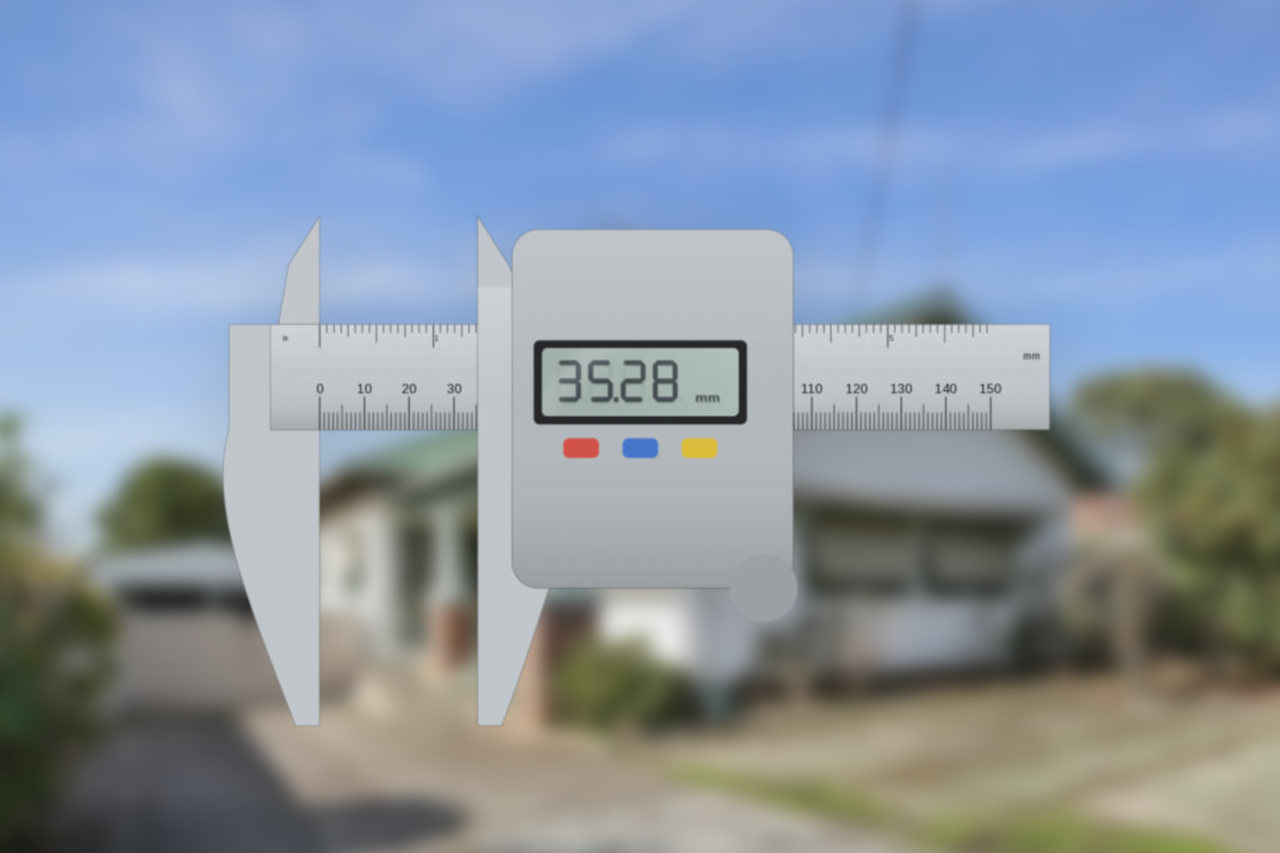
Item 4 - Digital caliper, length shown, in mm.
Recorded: 35.28 mm
